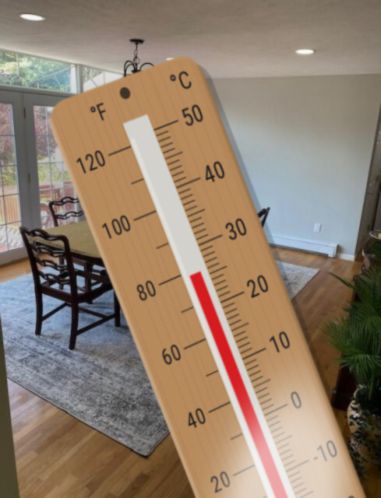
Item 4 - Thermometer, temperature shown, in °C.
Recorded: 26 °C
